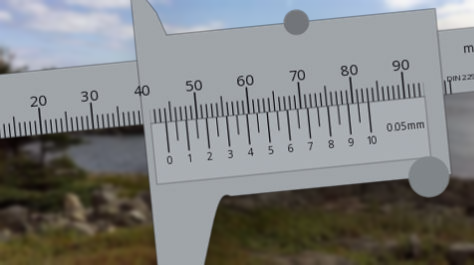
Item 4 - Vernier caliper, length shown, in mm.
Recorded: 44.0 mm
